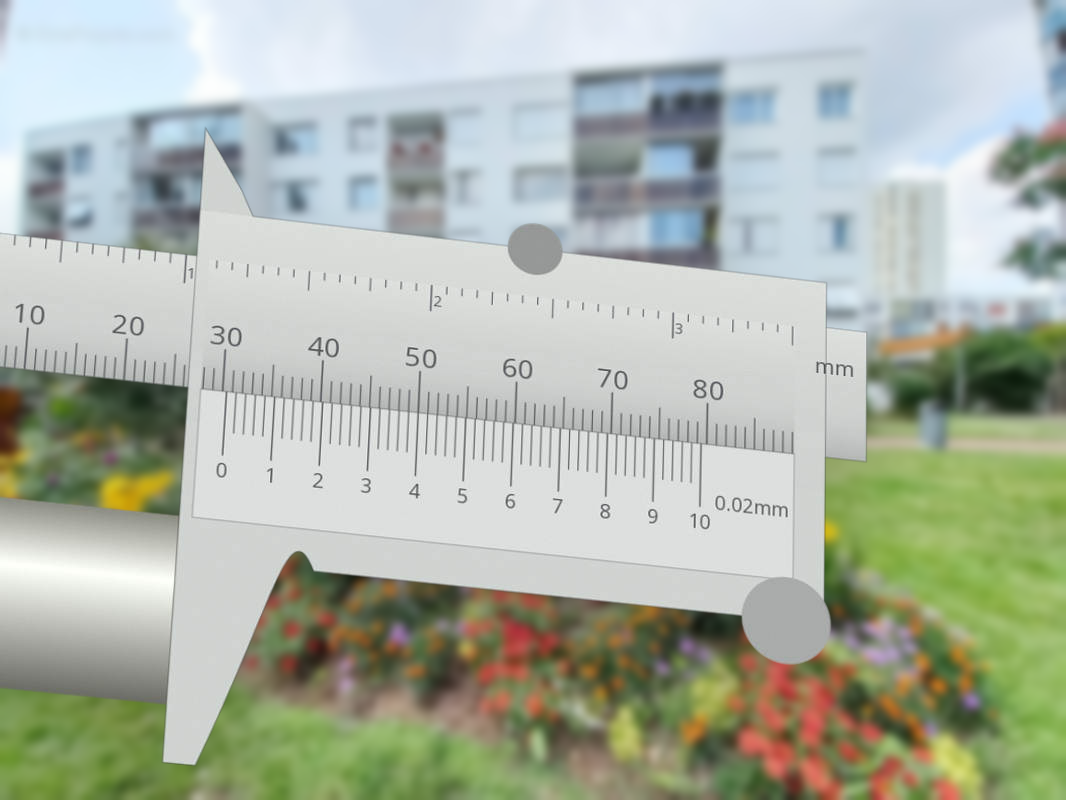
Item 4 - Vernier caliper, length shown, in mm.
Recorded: 30.4 mm
